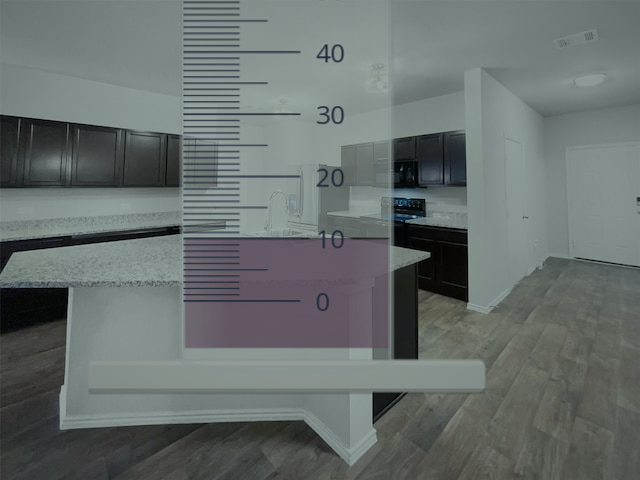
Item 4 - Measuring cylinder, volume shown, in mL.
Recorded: 10 mL
